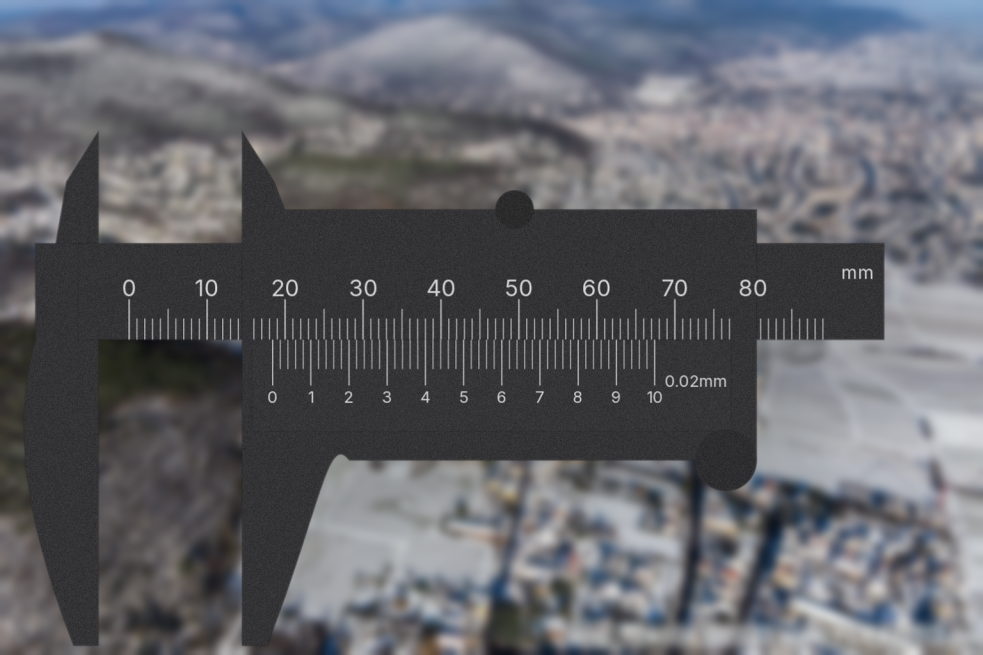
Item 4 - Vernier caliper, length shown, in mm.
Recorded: 18.4 mm
